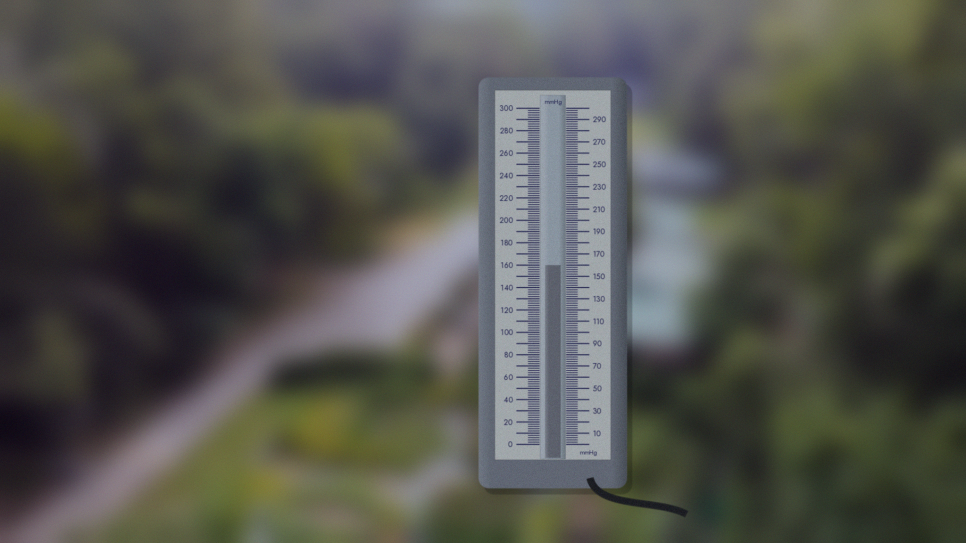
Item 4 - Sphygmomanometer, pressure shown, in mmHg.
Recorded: 160 mmHg
